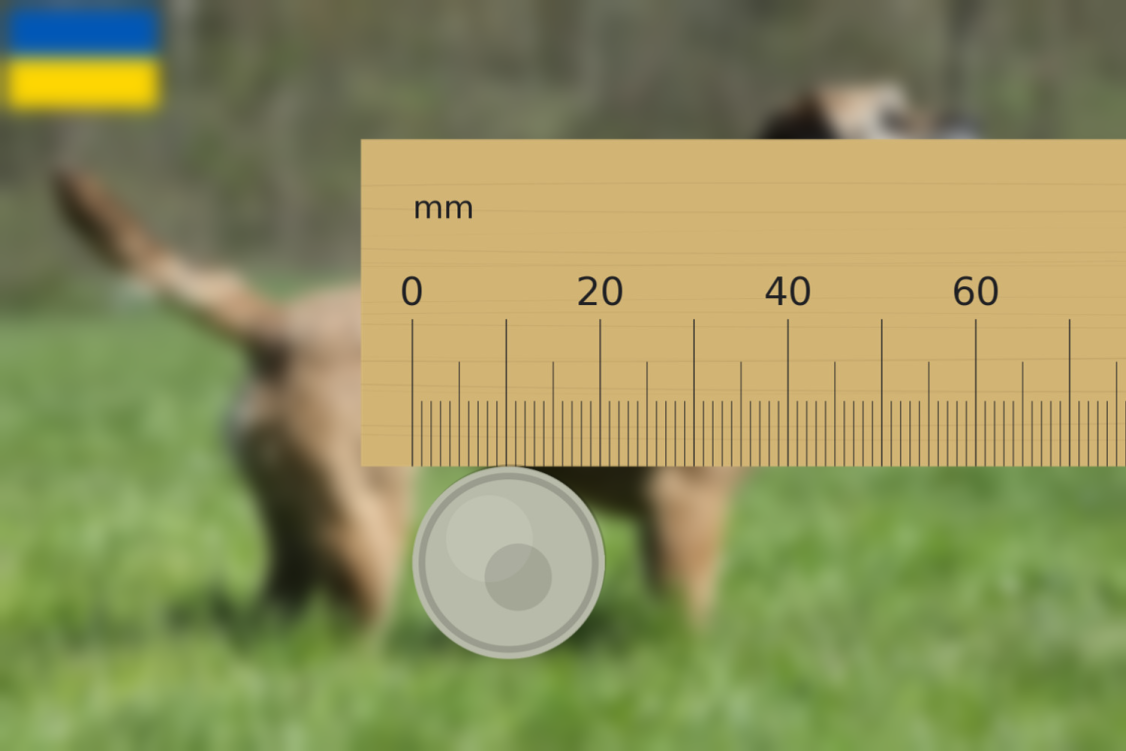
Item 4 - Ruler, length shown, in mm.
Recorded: 20.5 mm
